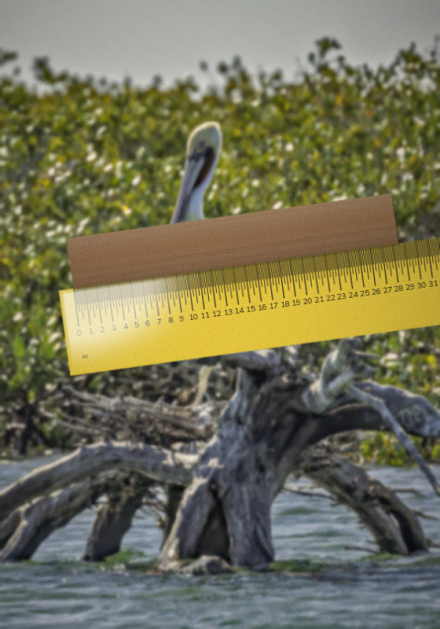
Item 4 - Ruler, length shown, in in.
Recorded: 28.5 in
